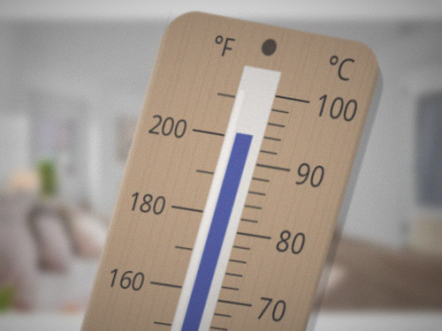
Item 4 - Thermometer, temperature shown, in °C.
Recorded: 94 °C
